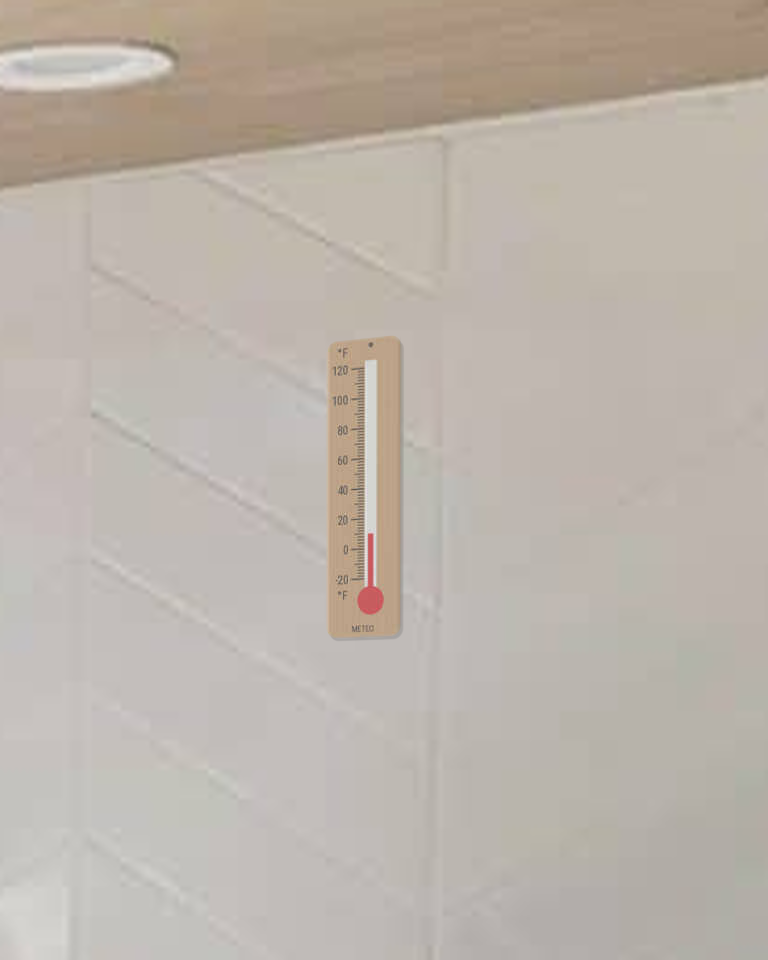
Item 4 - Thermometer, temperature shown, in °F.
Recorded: 10 °F
